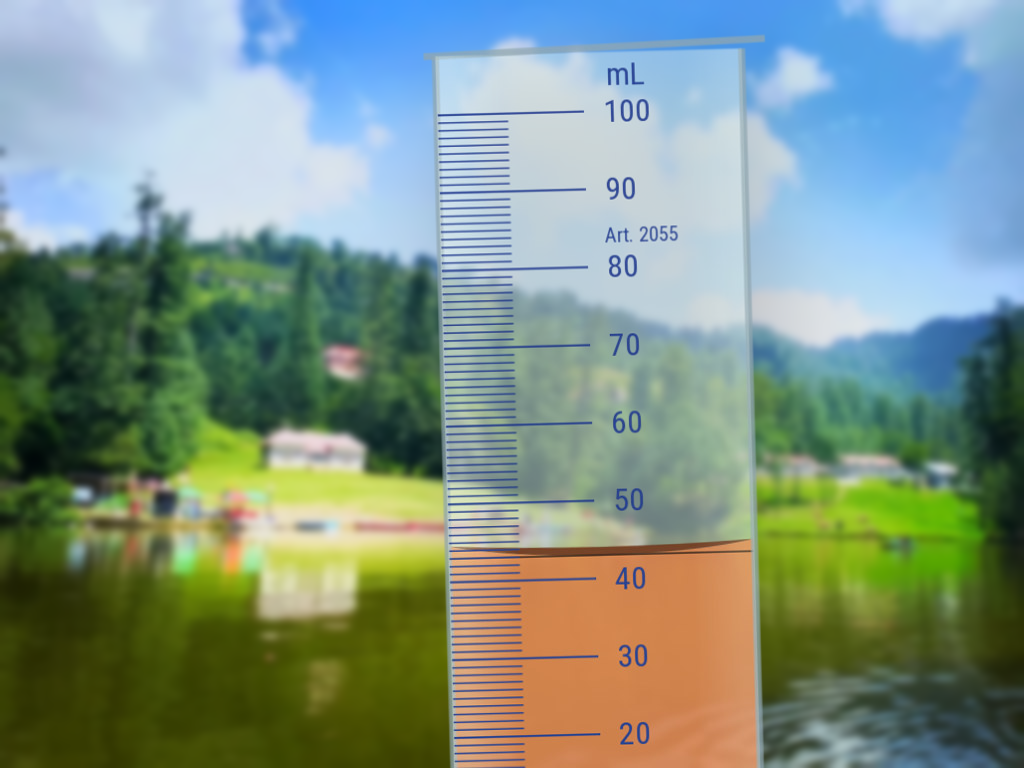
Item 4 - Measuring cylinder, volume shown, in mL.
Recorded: 43 mL
